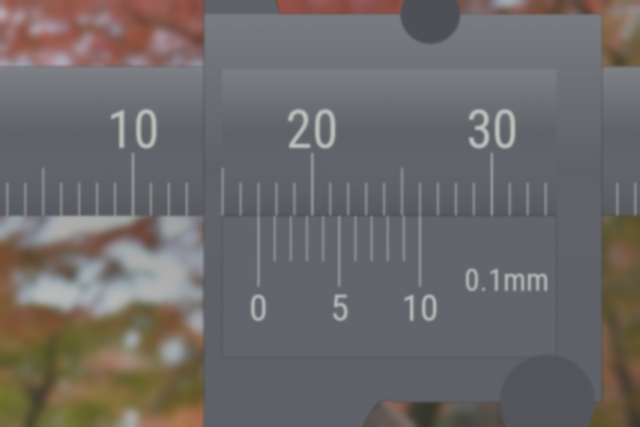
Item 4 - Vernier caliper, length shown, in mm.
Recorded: 17.0 mm
